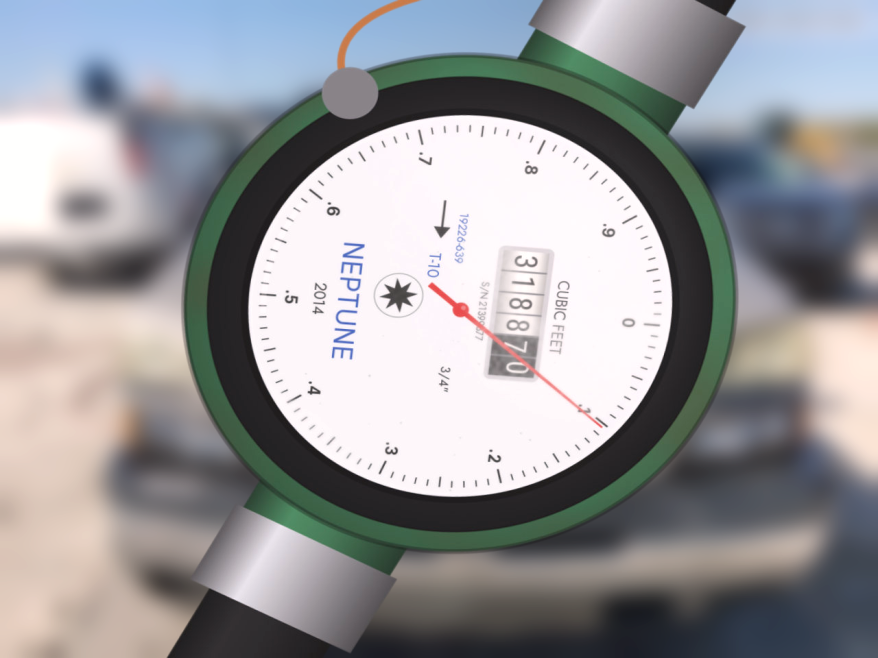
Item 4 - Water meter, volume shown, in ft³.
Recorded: 318870.10 ft³
